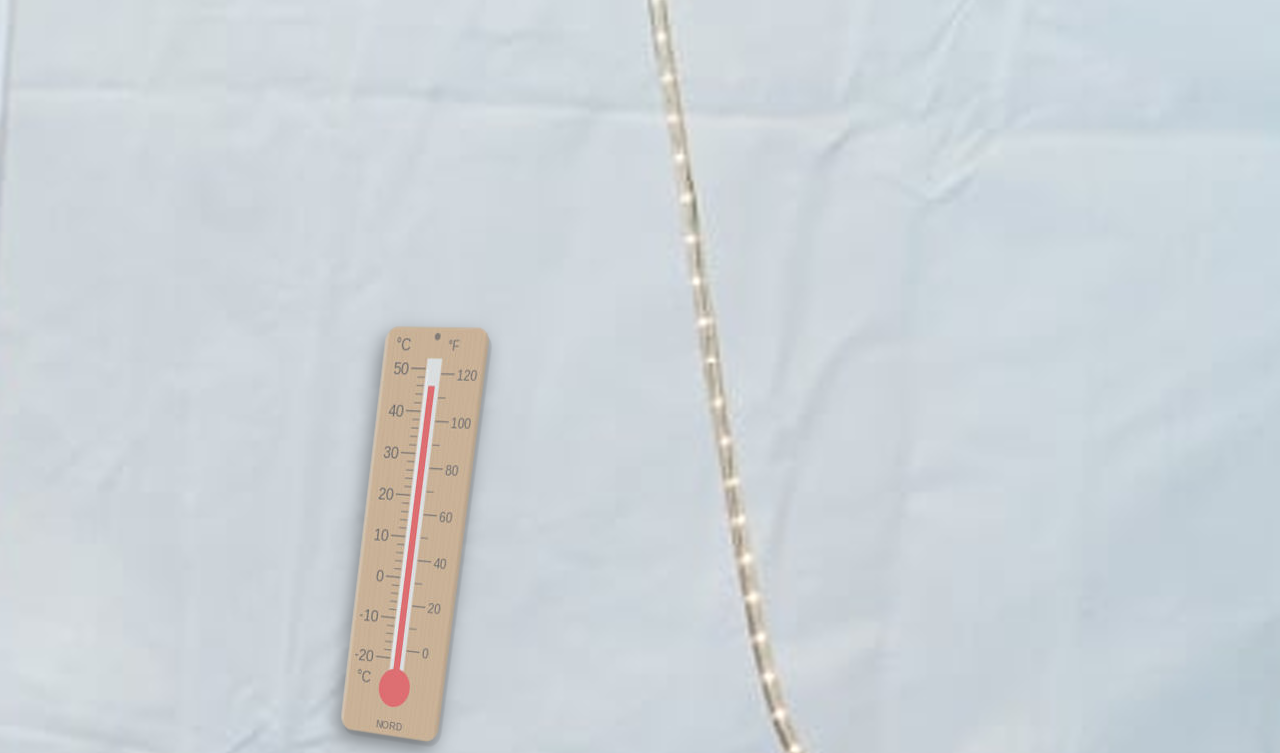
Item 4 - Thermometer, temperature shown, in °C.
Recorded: 46 °C
